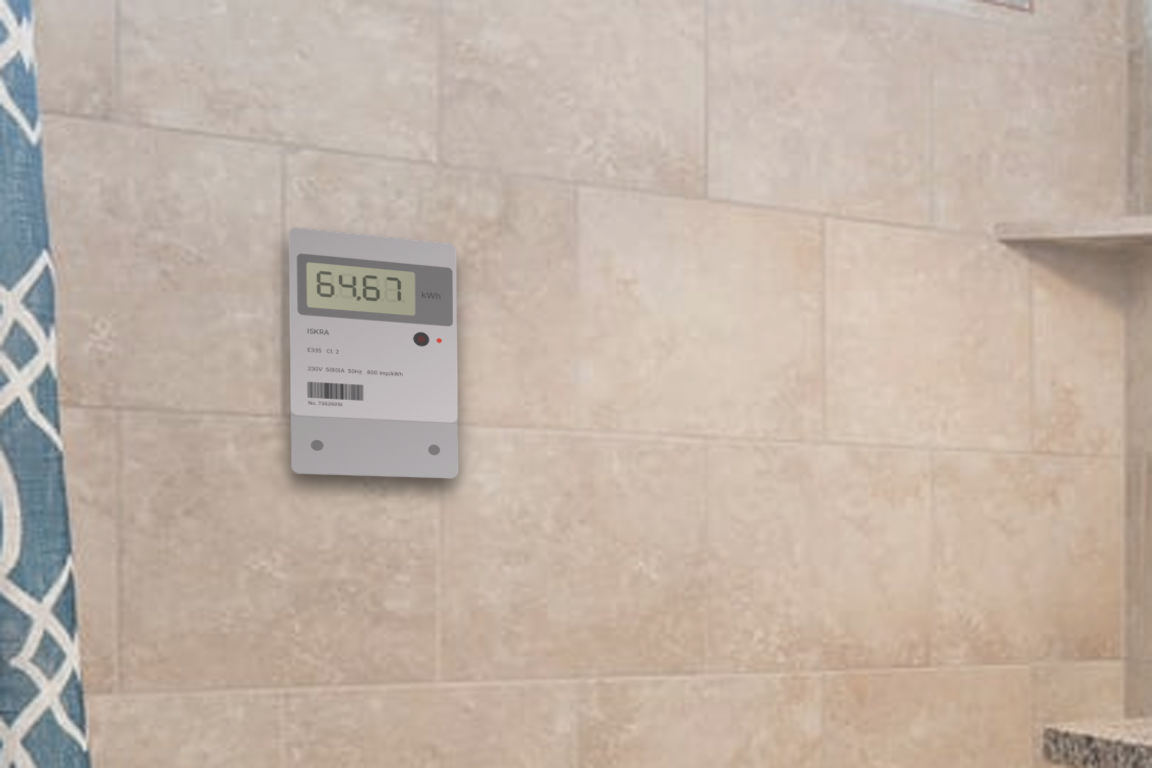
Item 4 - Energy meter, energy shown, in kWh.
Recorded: 64.67 kWh
